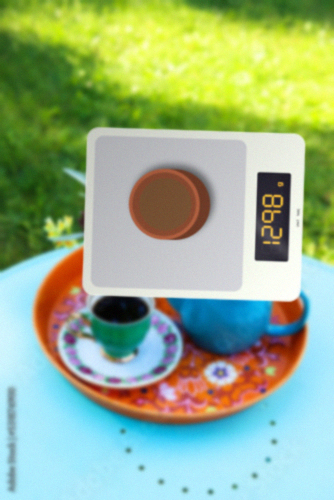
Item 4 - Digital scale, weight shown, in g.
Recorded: 1298 g
